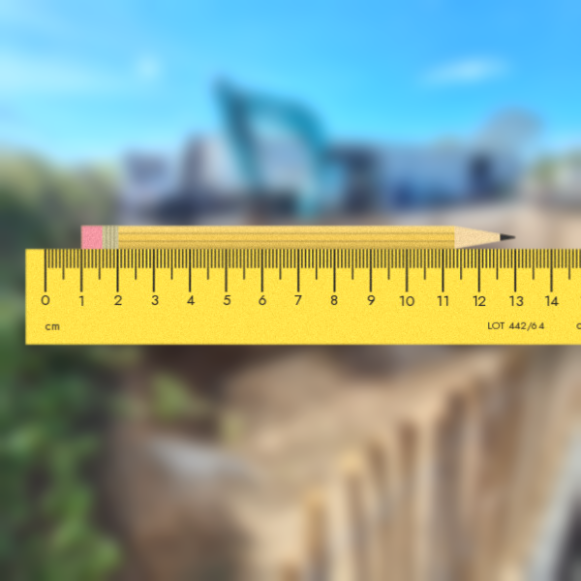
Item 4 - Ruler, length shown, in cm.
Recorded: 12 cm
